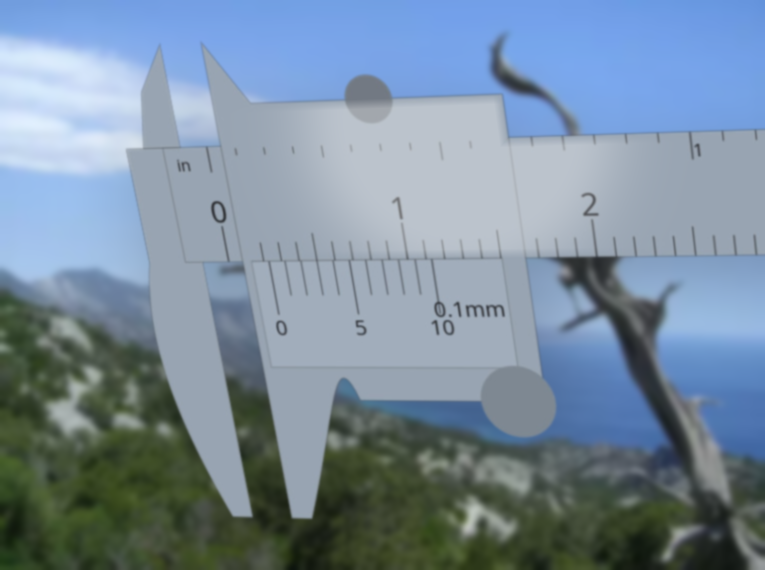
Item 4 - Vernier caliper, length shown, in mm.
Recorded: 2.3 mm
